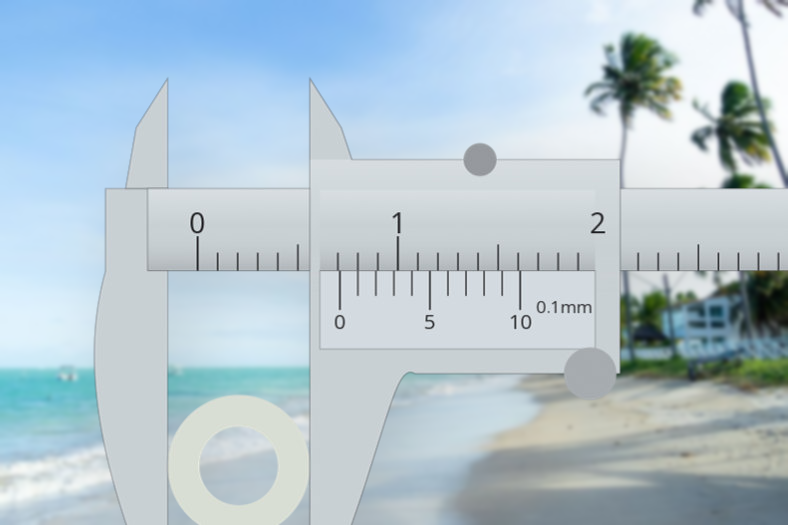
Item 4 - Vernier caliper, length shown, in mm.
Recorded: 7.1 mm
